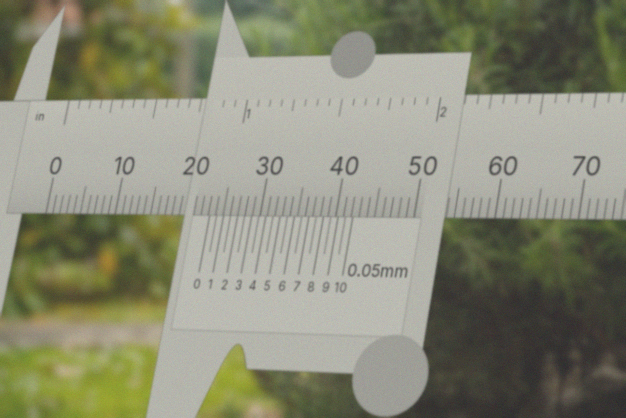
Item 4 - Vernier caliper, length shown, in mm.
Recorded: 23.2 mm
